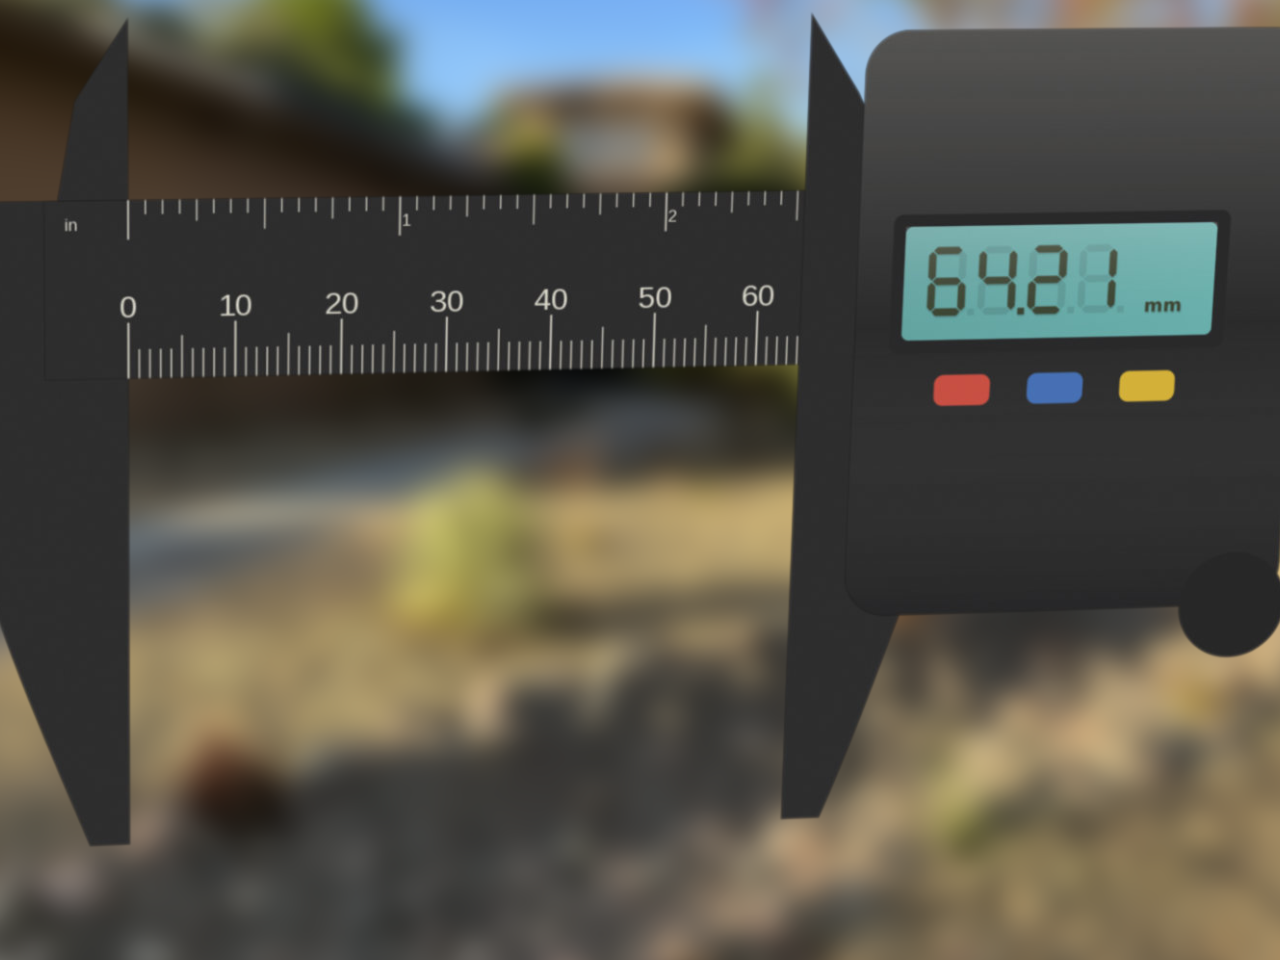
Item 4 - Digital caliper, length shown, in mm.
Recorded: 64.21 mm
